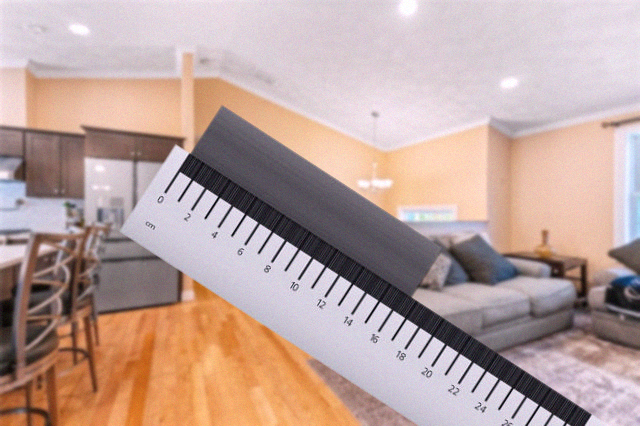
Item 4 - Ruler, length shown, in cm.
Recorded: 16.5 cm
